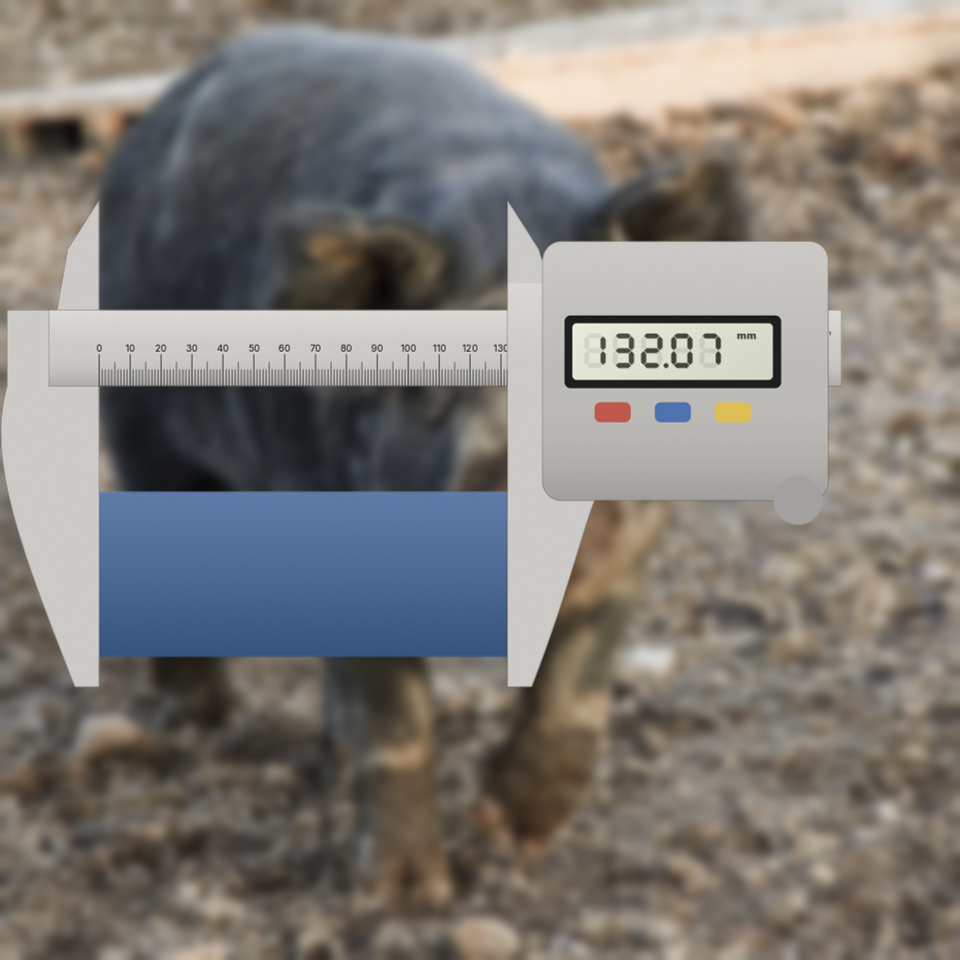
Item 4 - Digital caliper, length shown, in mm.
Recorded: 132.07 mm
